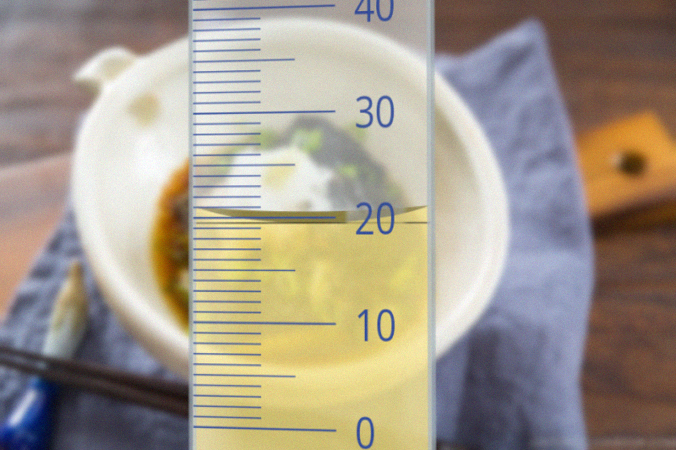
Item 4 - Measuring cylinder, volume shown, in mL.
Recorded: 19.5 mL
